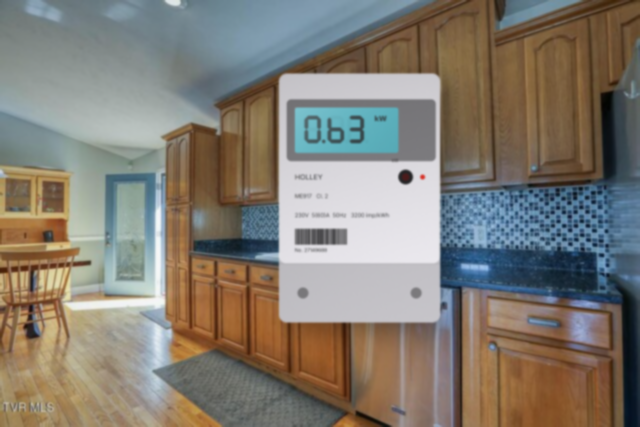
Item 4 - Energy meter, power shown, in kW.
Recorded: 0.63 kW
